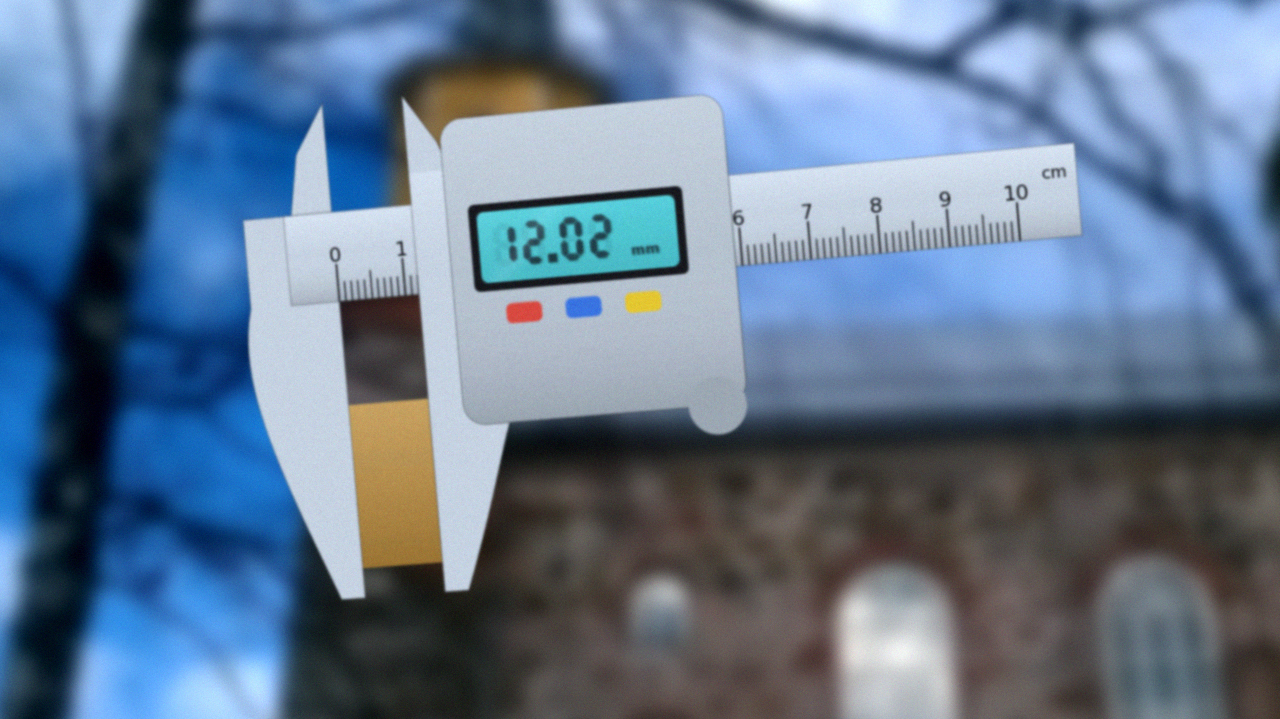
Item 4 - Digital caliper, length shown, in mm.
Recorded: 12.02 mm
